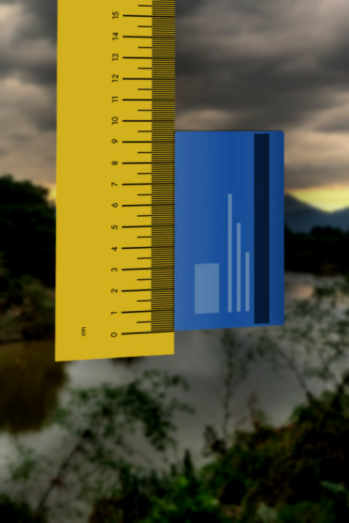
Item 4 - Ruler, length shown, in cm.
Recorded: 9.5 cm
